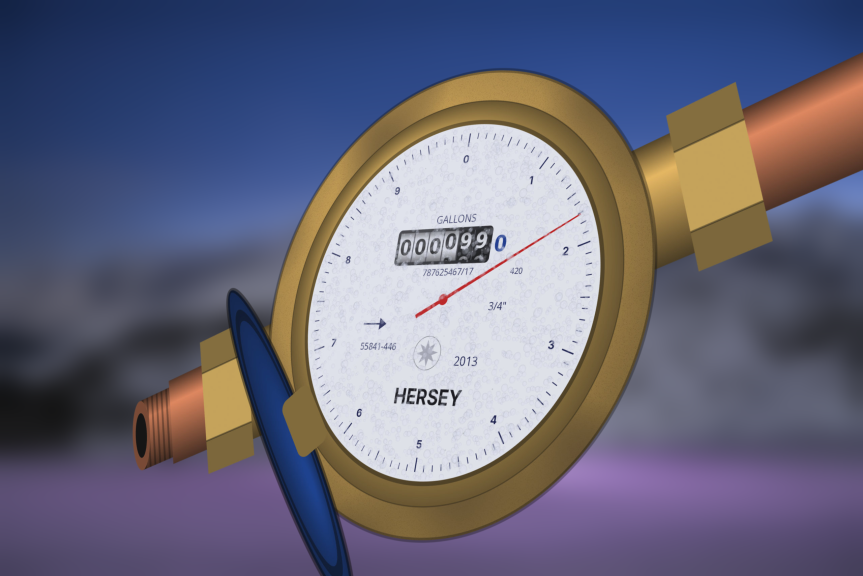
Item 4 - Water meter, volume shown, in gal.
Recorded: 991.7 gal
